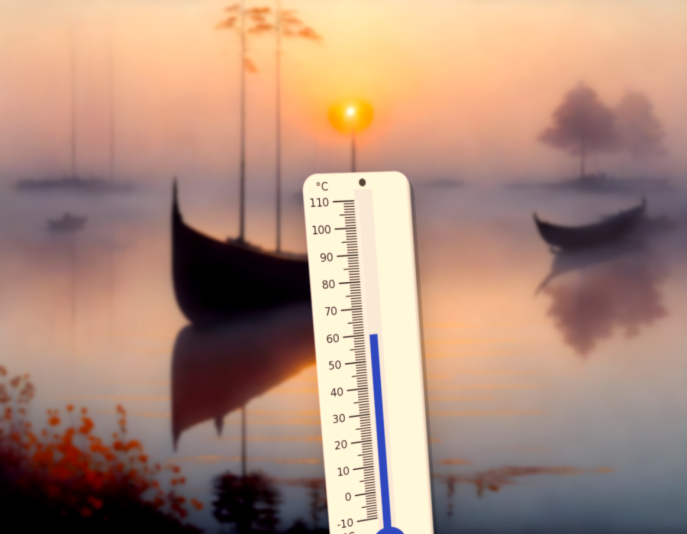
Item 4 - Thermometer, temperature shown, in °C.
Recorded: 60 °C
